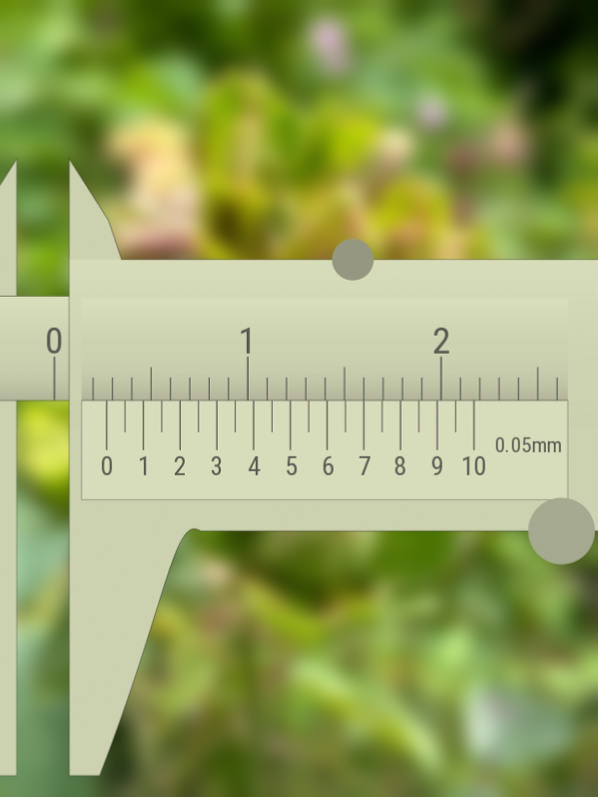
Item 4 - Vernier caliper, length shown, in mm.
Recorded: 2.7 mm
